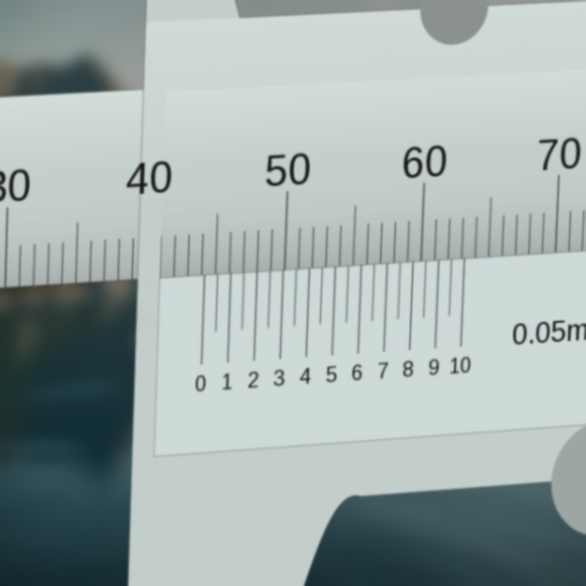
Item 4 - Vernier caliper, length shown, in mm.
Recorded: 44.2 mm
